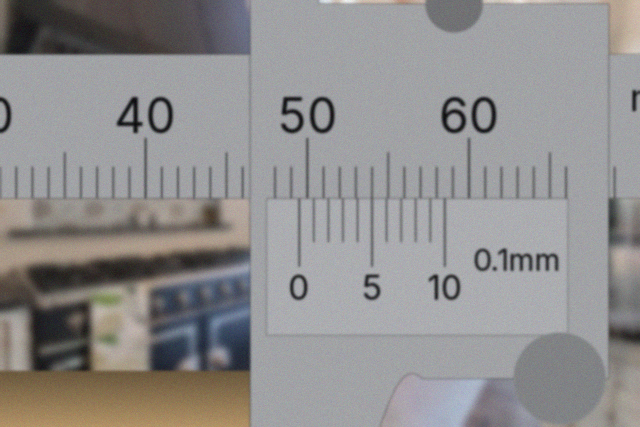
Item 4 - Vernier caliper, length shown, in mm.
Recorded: 49.5 mm
